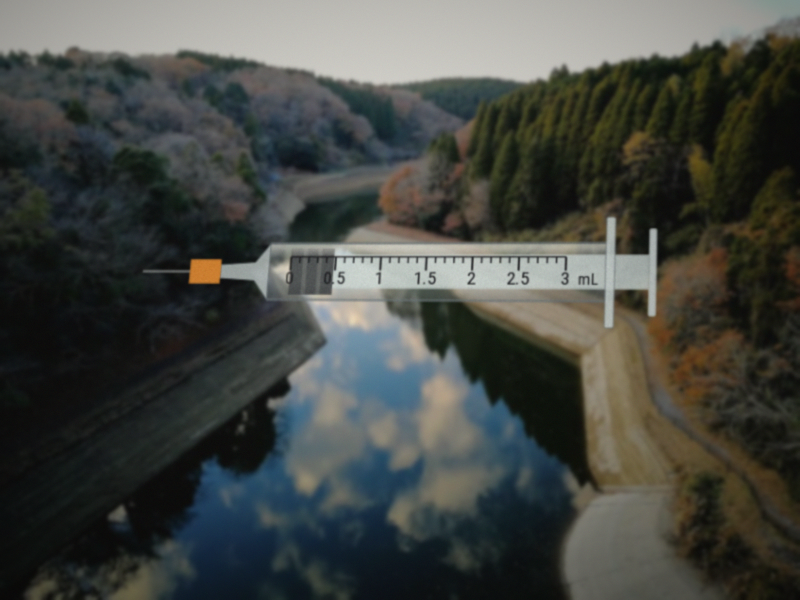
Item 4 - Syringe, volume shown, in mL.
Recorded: 0 mL
